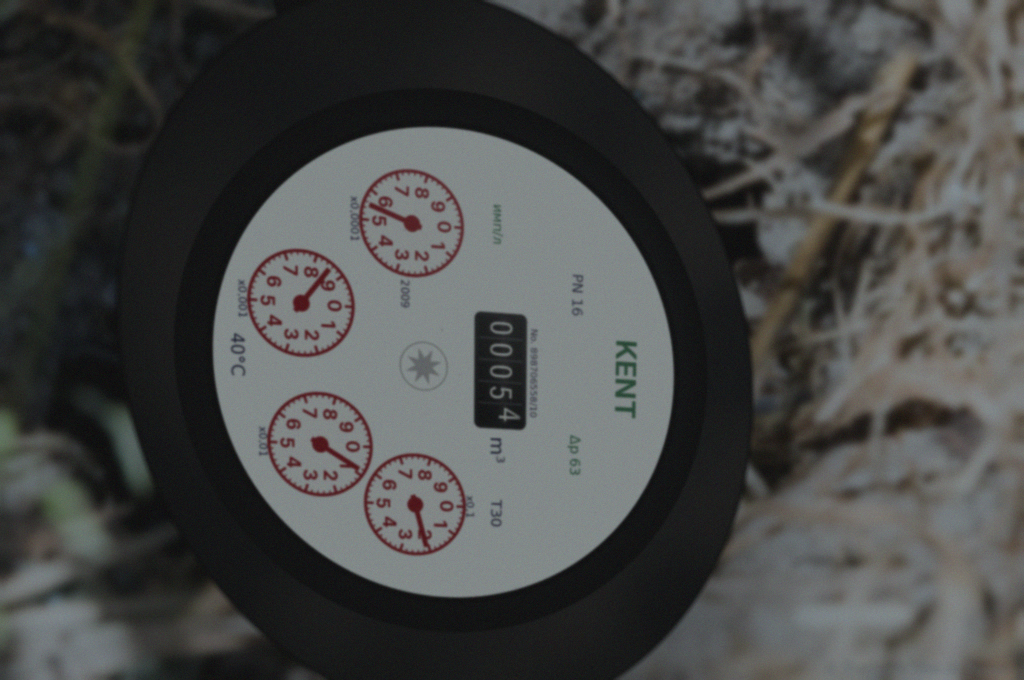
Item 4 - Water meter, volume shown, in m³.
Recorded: 54.2085 m³
